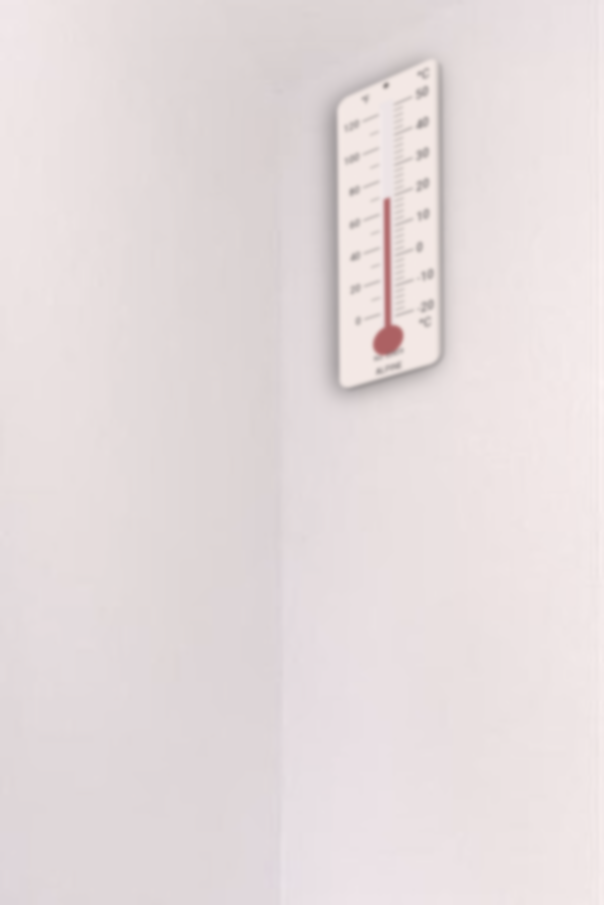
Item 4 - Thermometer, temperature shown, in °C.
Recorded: 20 °C
